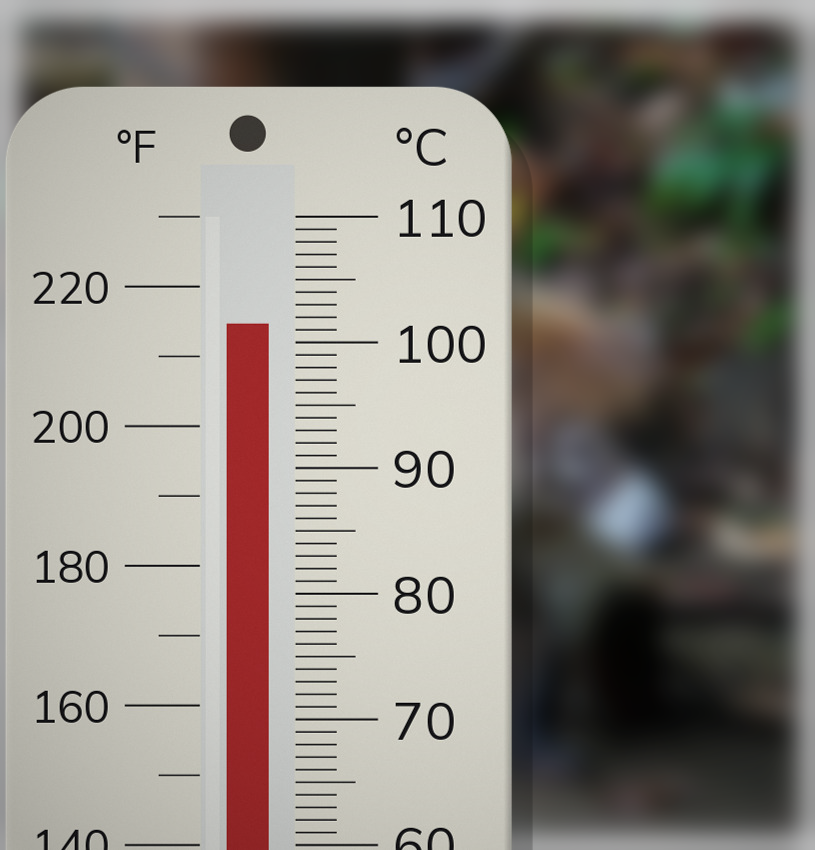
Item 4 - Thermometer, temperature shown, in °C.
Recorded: 101.5 °C
